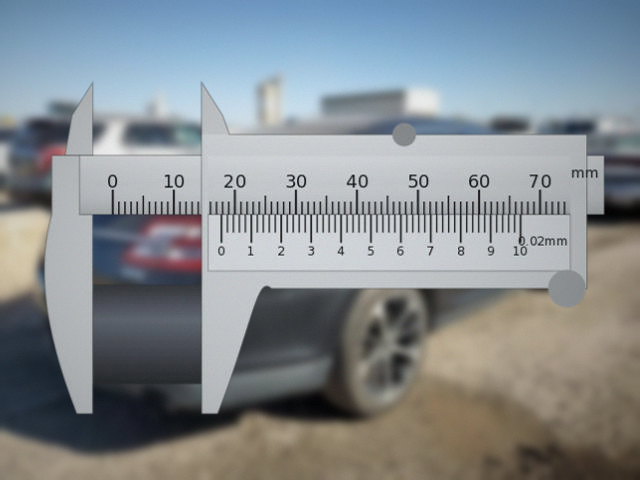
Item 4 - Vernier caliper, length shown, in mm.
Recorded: 17.8 mm
